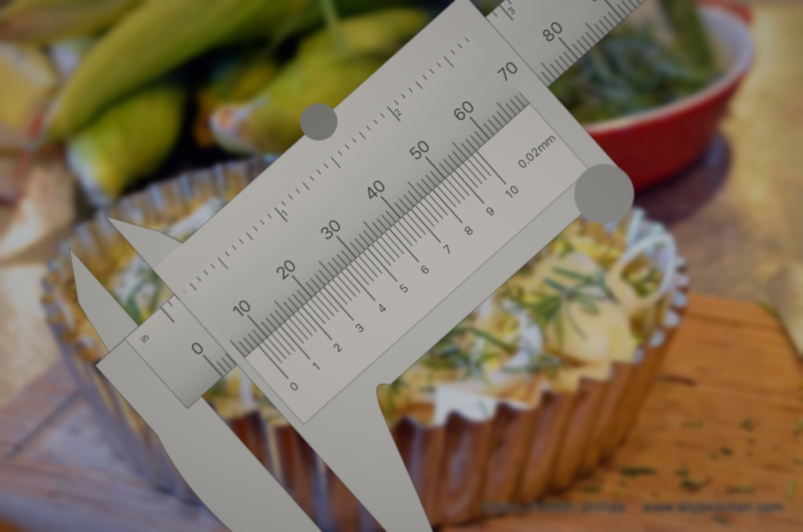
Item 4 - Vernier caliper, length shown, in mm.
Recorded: 8.0 mm
